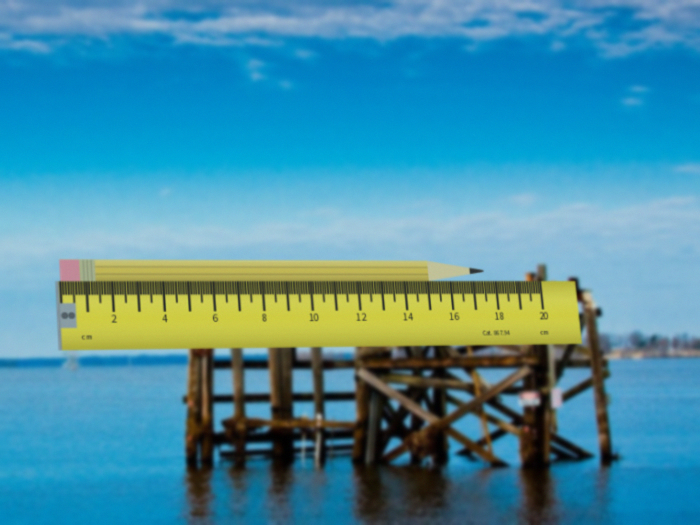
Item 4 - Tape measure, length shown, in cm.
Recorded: 17.5 cm
